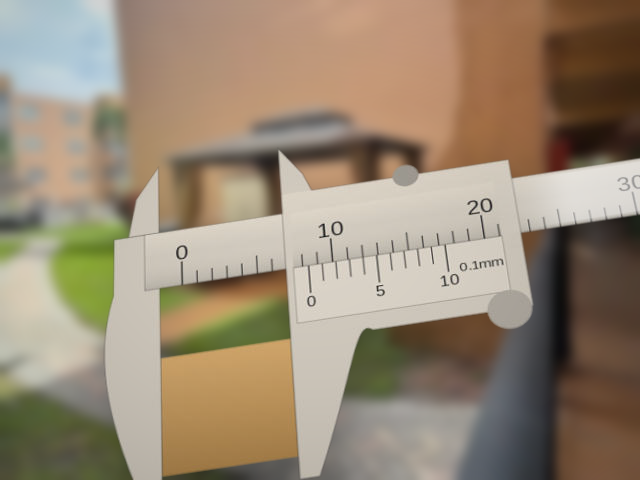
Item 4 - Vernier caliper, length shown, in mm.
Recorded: 8.4 mm
